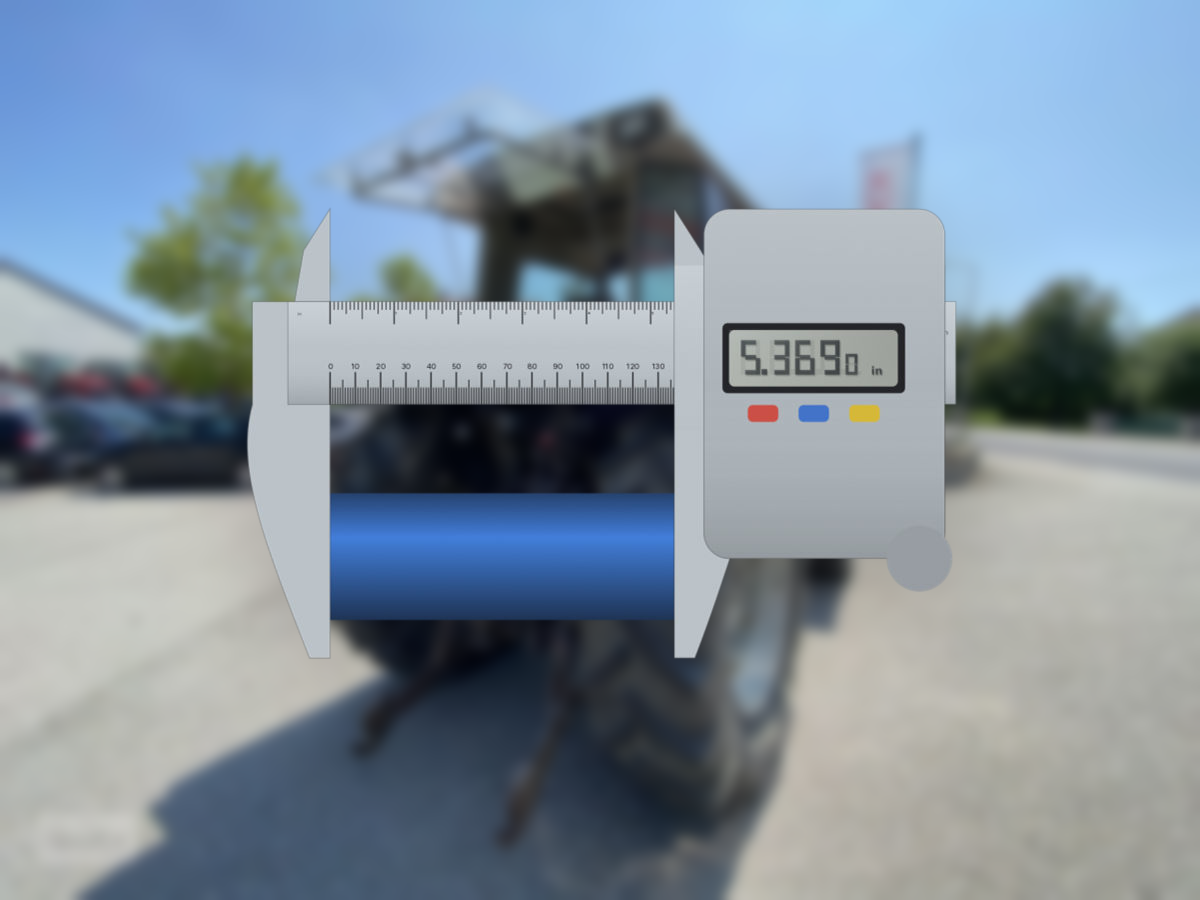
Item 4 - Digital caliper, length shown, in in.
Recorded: 5.3690 in
